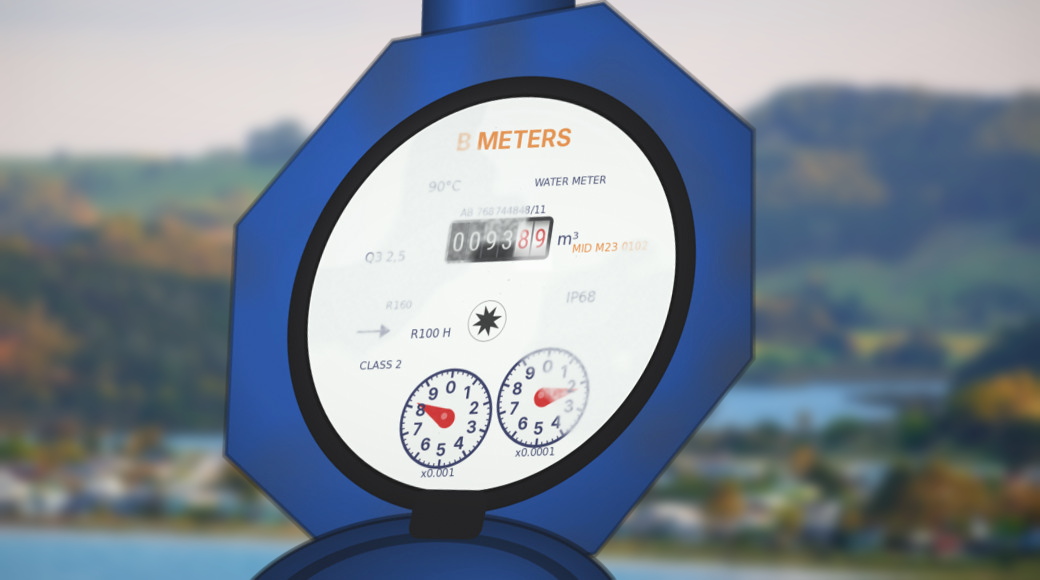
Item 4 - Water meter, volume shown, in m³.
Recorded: 93.8982 m³
